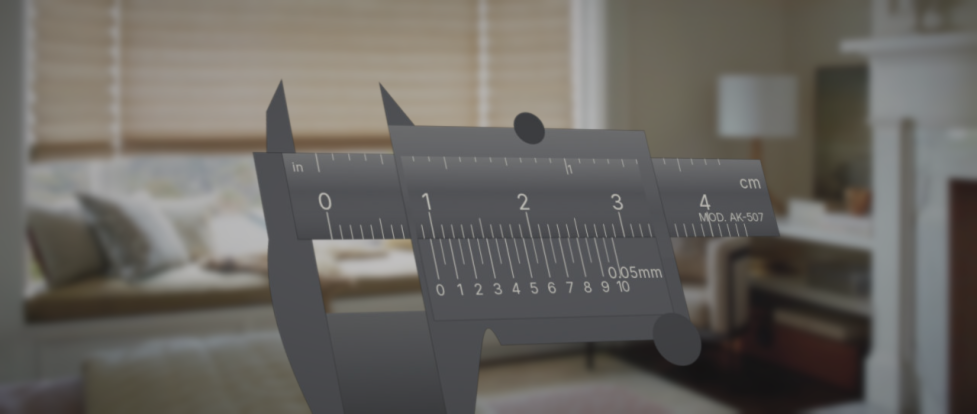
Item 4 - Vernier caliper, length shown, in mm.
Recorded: 9.6 mm
